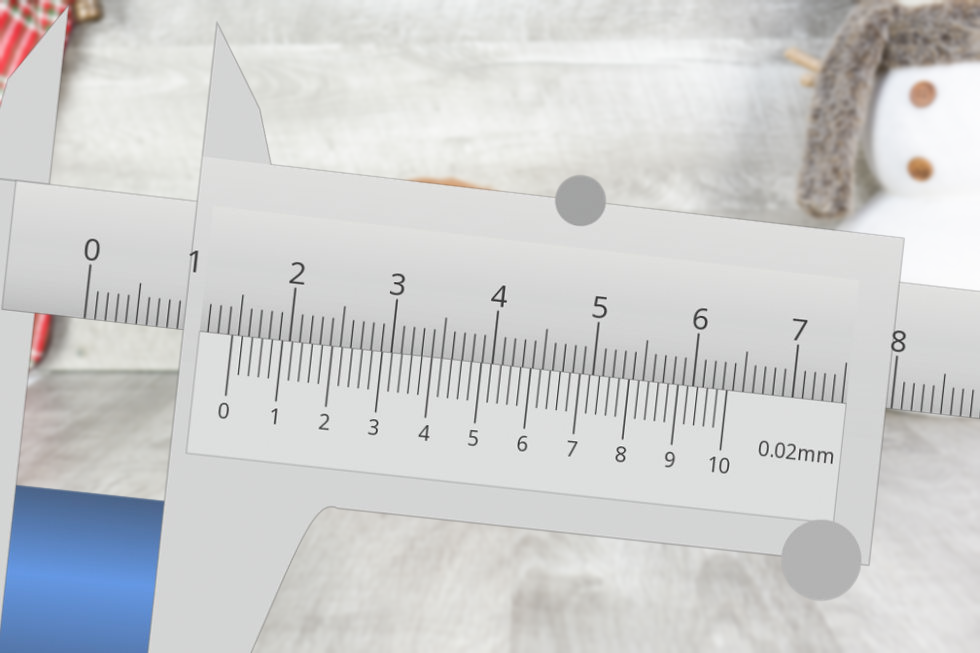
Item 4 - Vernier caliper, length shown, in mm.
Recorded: 14.4 mm
